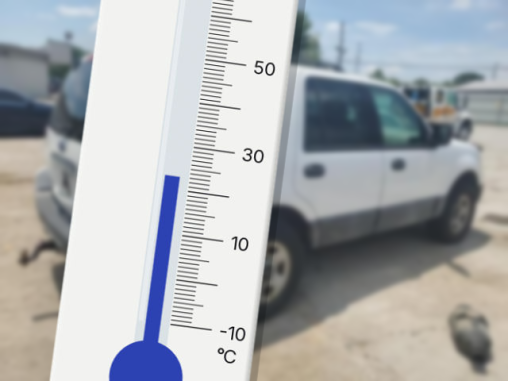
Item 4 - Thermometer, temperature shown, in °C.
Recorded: 23 °C
